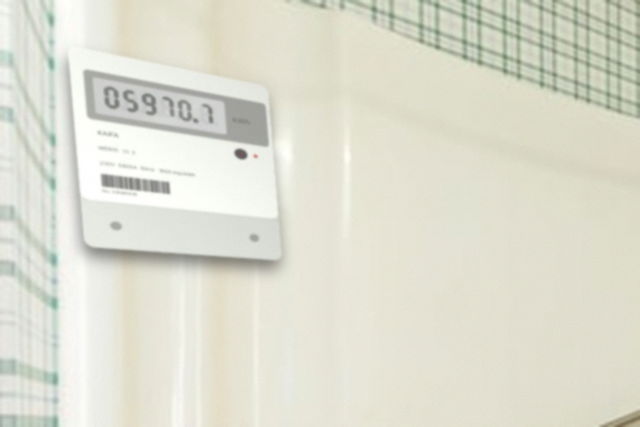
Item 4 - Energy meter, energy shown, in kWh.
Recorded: 5970.7 kWh
